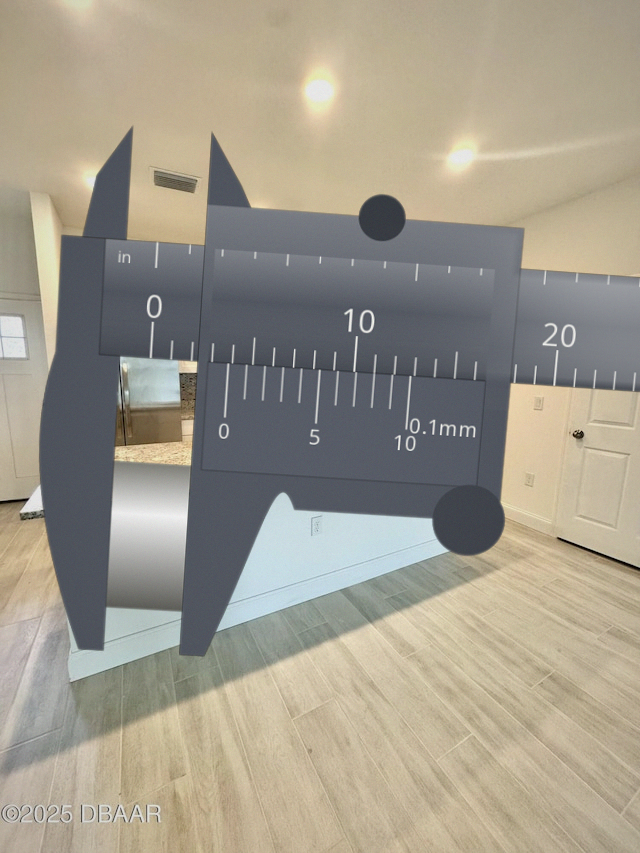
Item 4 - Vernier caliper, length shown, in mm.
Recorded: 3.8 mm
